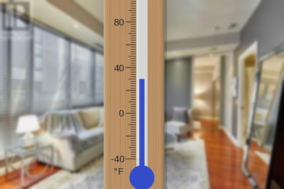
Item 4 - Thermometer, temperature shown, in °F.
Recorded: 30 °F
